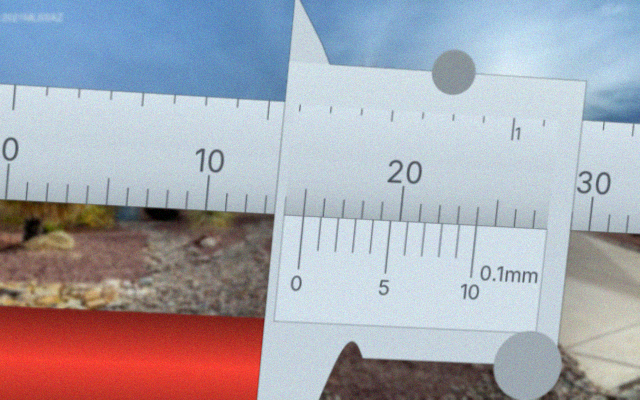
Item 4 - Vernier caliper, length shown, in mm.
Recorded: 15.0 mm
